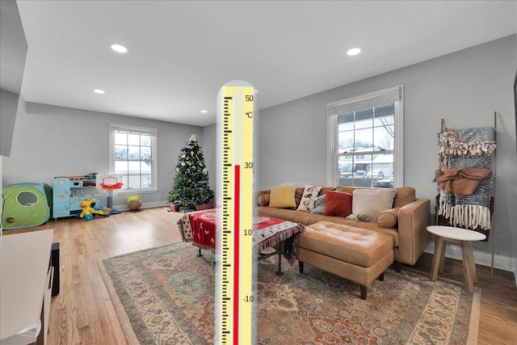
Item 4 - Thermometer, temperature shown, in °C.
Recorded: 30 °C
